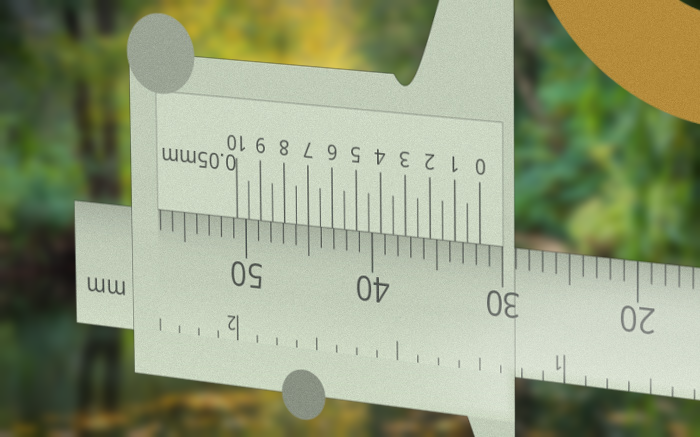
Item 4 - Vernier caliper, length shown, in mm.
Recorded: 31.7 mm
